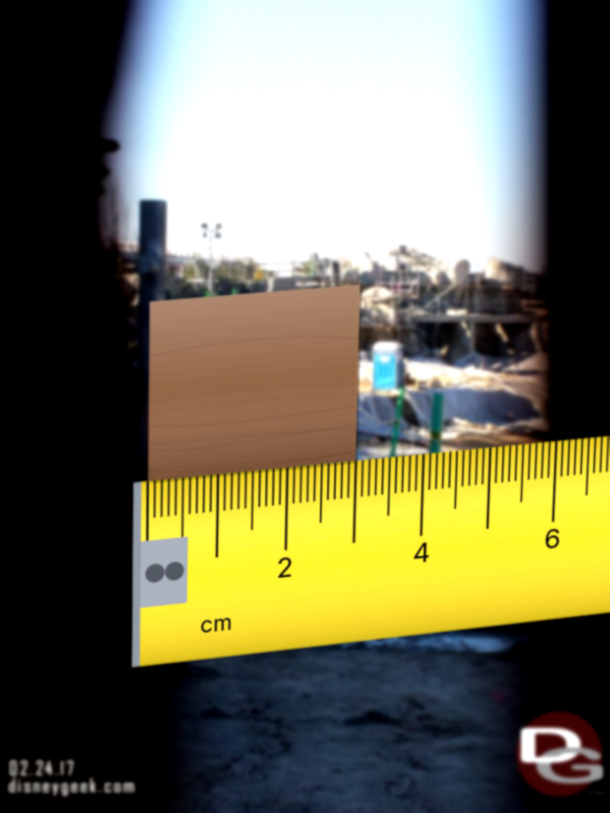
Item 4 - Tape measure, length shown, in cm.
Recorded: 3 cm
